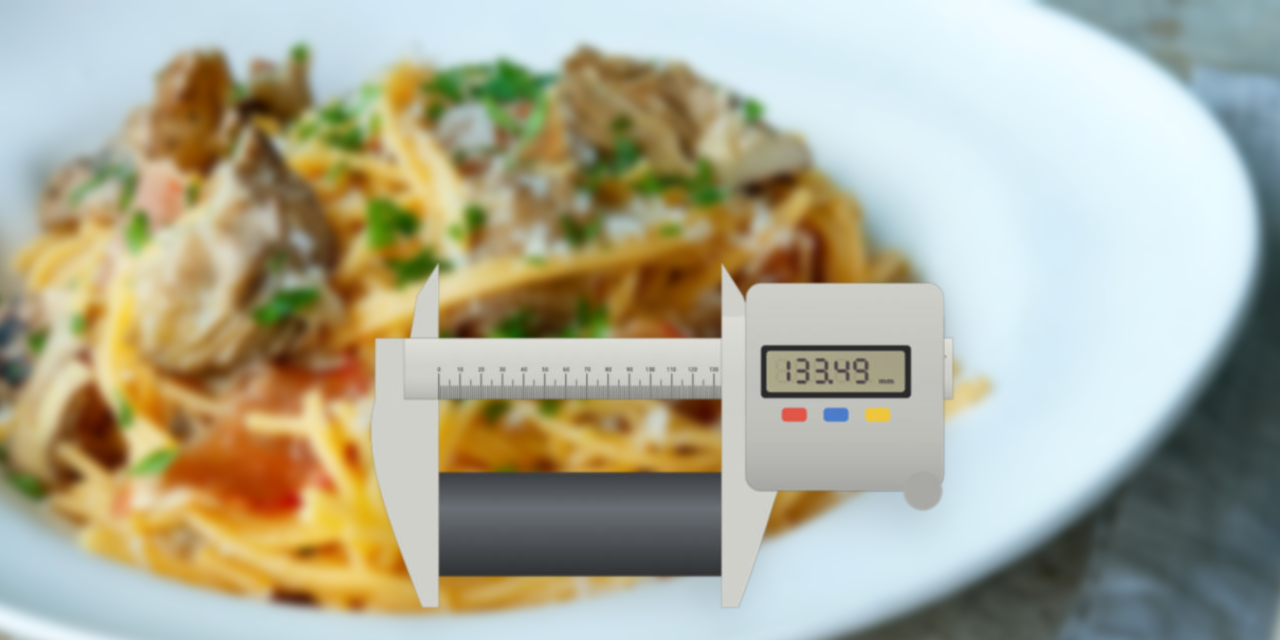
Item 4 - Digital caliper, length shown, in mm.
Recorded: 133.49 mm
